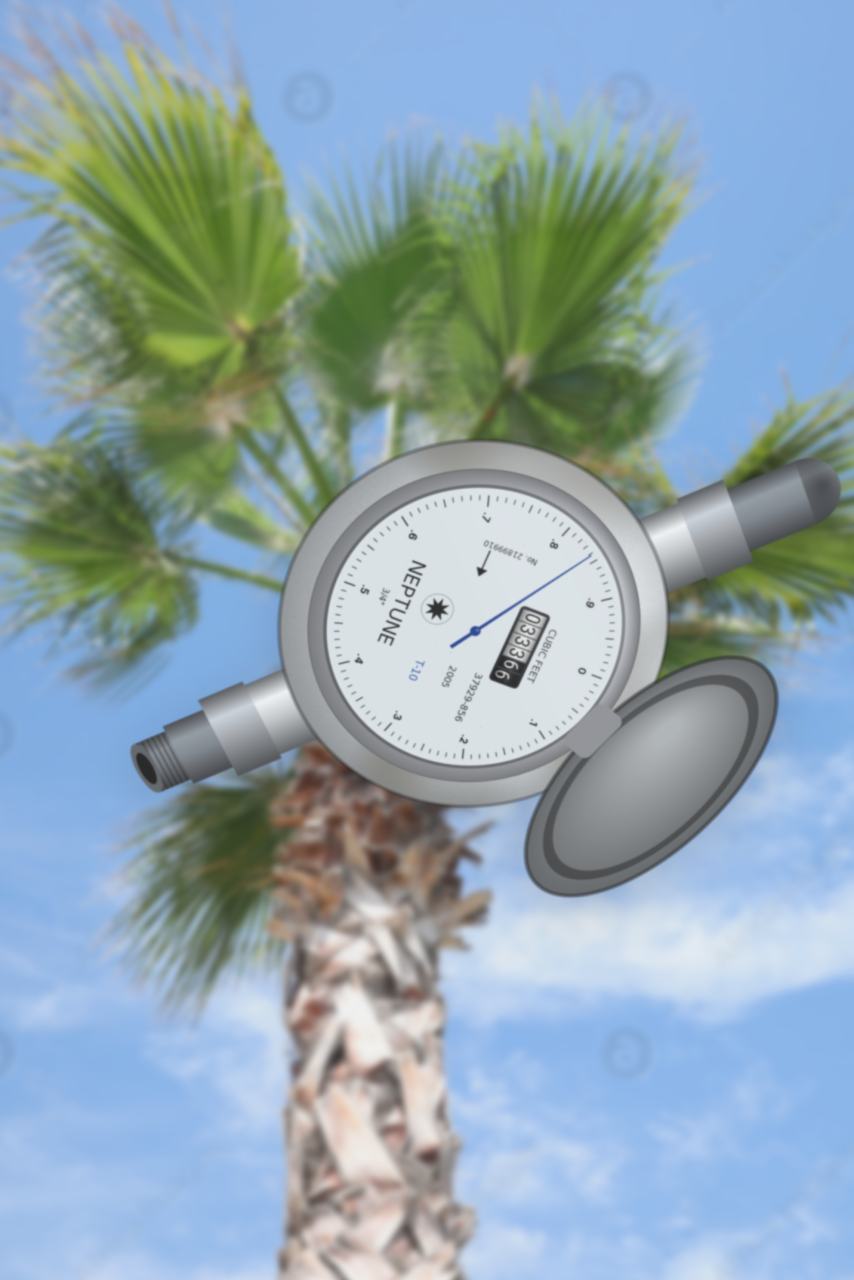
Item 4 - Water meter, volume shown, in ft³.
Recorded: 33365.84 ft³
